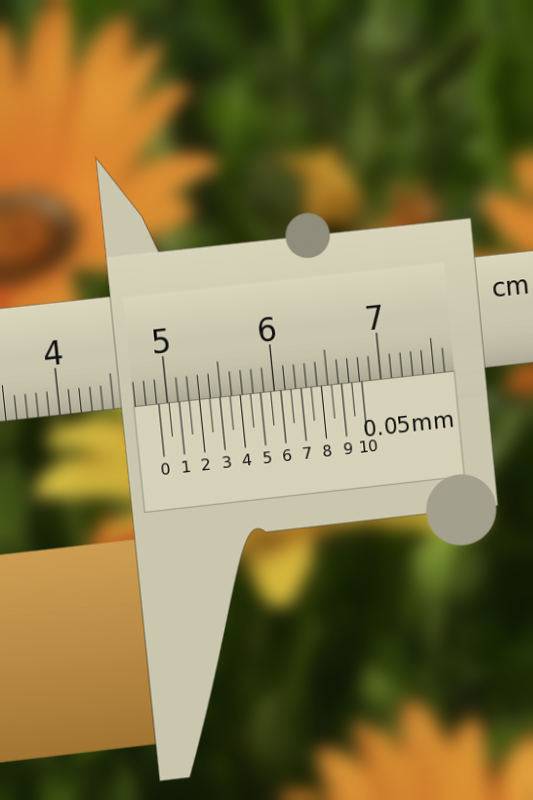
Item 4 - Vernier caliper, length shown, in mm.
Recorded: 49.2 mm
